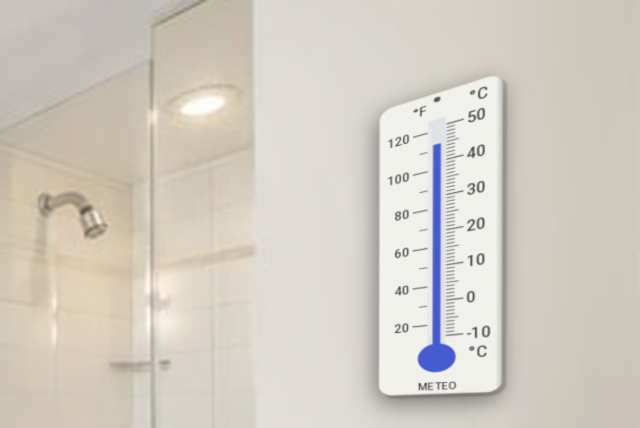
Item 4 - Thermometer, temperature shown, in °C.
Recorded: 45 °C
